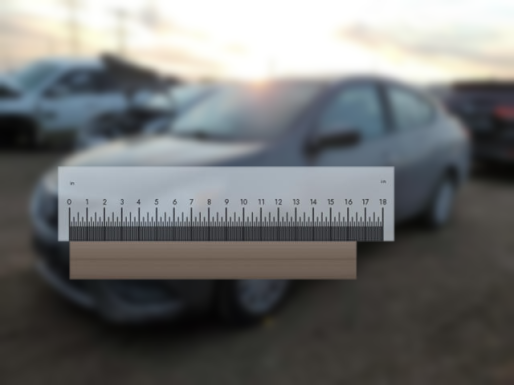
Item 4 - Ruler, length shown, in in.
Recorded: 16.5 in
